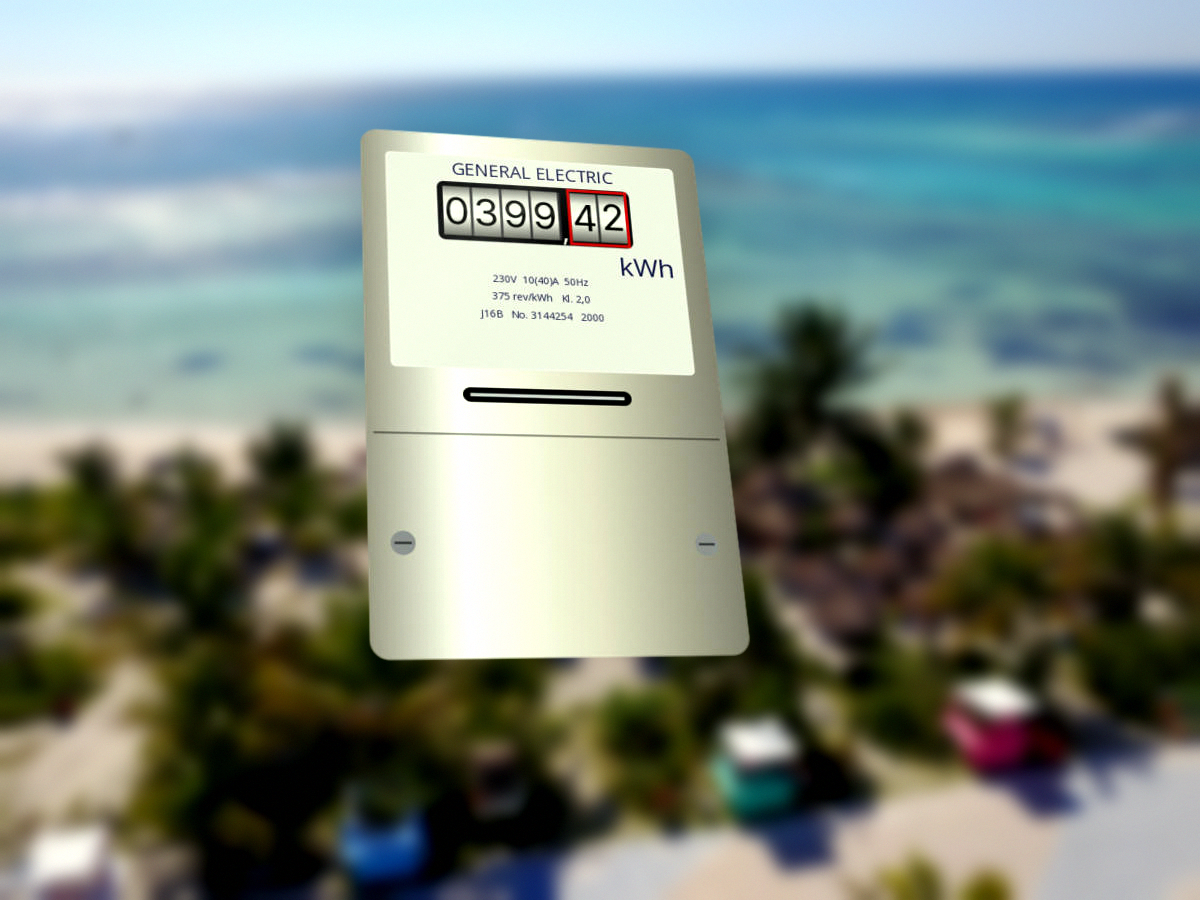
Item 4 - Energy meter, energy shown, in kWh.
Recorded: 399.42 kWh
